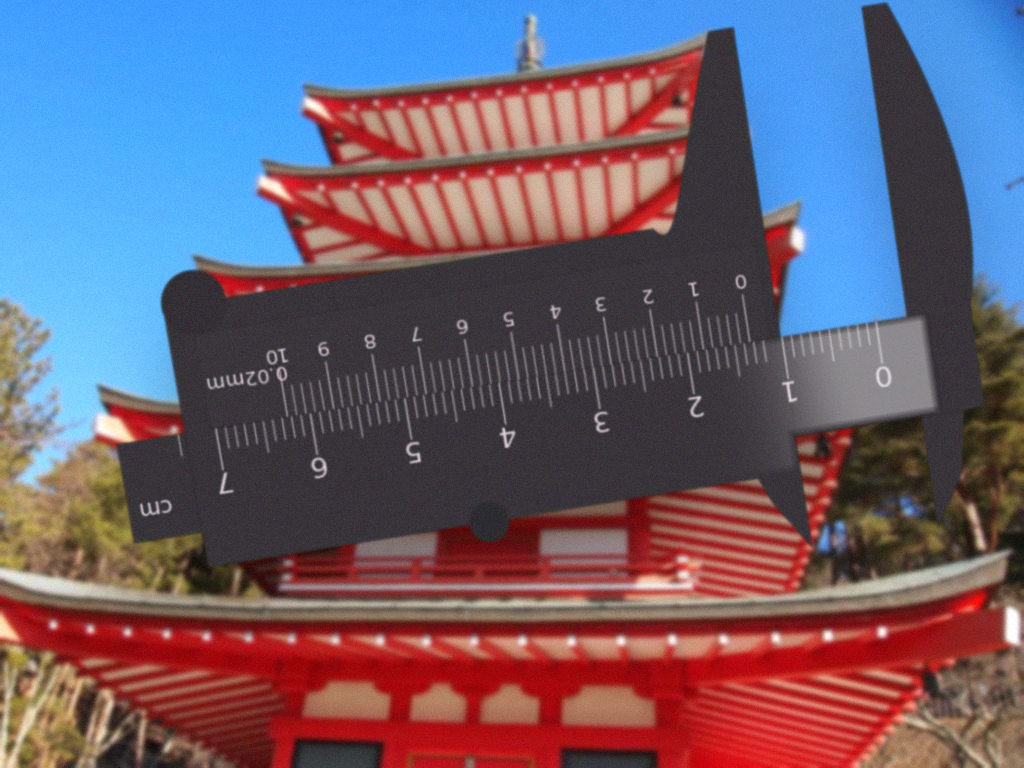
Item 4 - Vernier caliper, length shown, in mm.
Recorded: 13.4 mm
